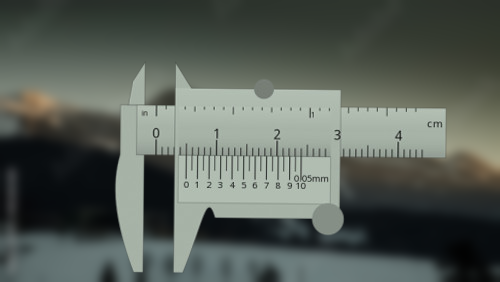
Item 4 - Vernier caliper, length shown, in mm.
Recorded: 5.0 mm
